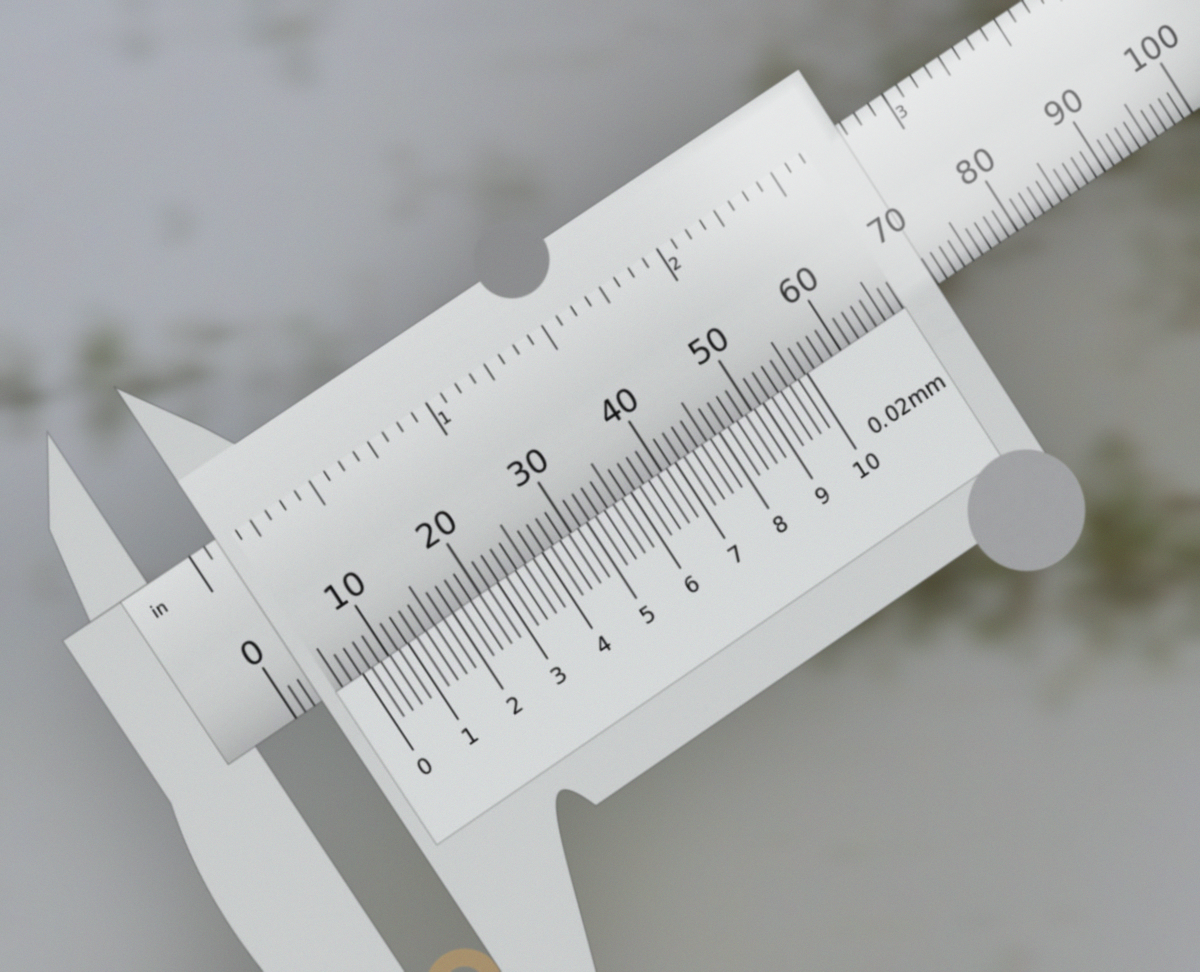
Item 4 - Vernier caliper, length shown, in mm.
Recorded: 7.2 mm
